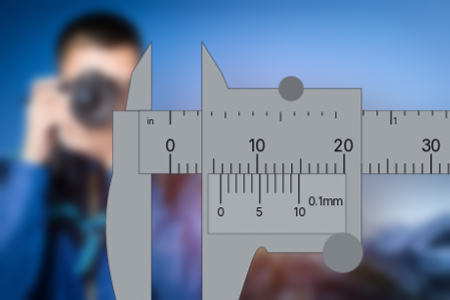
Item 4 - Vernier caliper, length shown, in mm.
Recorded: 5.8 mm
